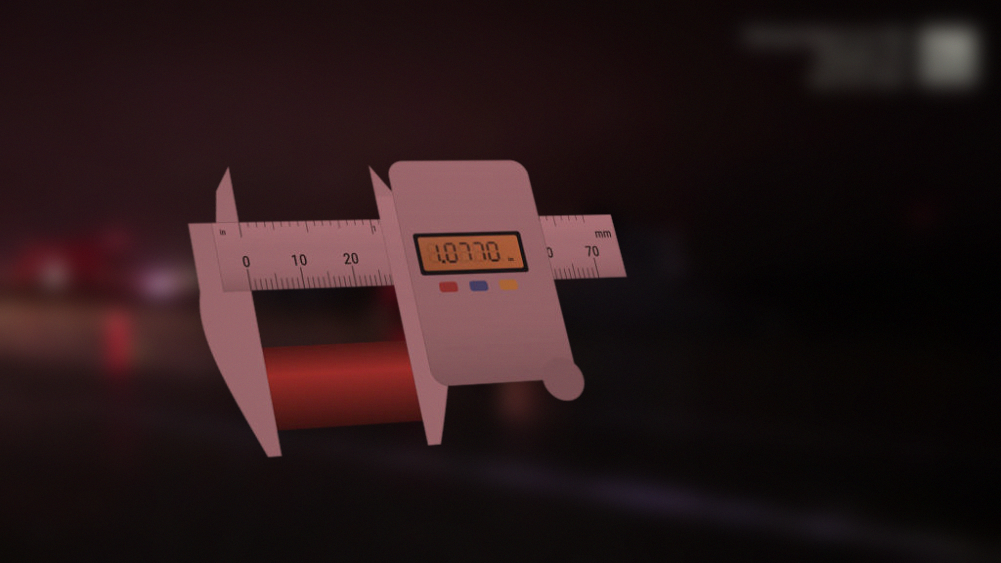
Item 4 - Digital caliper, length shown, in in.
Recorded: 1.0770 in
